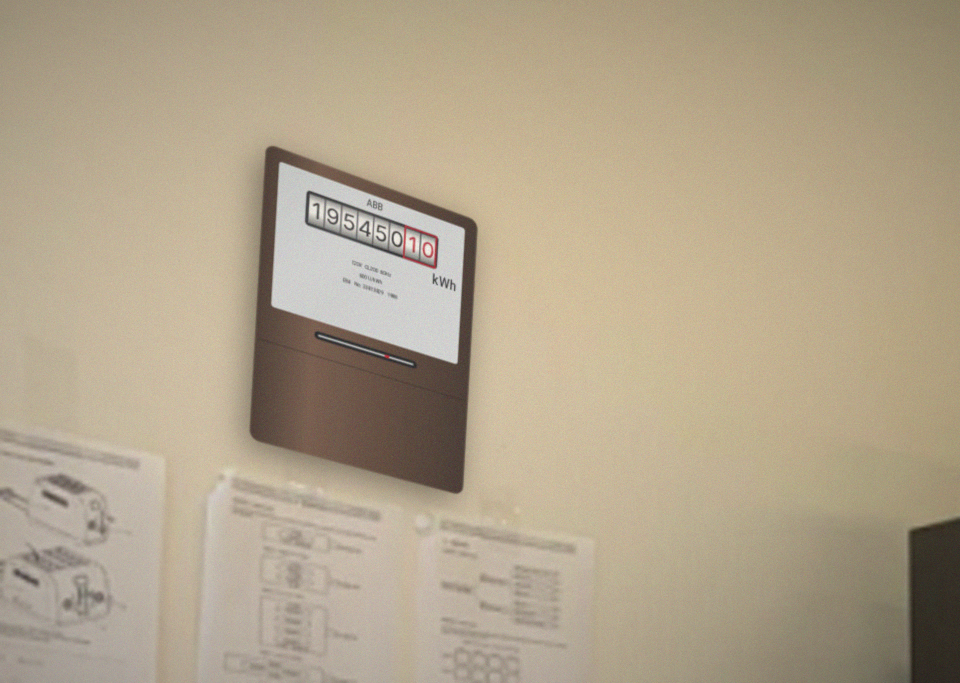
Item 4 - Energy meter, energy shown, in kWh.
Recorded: 195450.10 kWh
